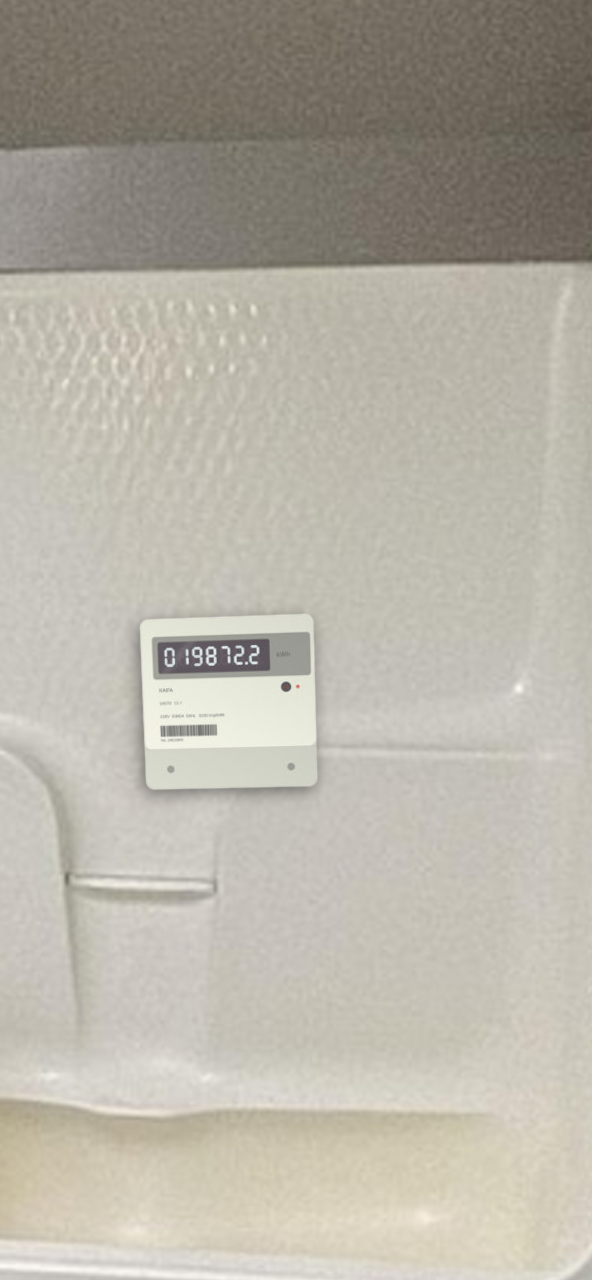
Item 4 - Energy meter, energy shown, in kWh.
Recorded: 19872.2 kWh
